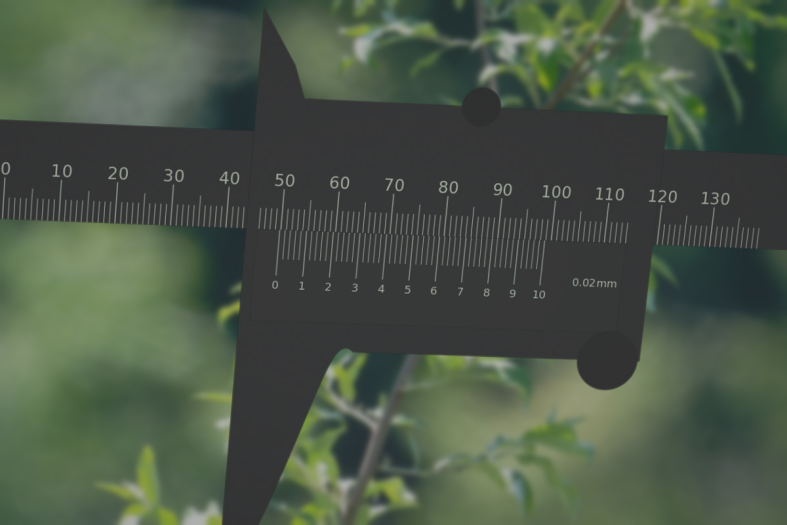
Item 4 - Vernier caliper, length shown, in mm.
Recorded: 49.8 mm
